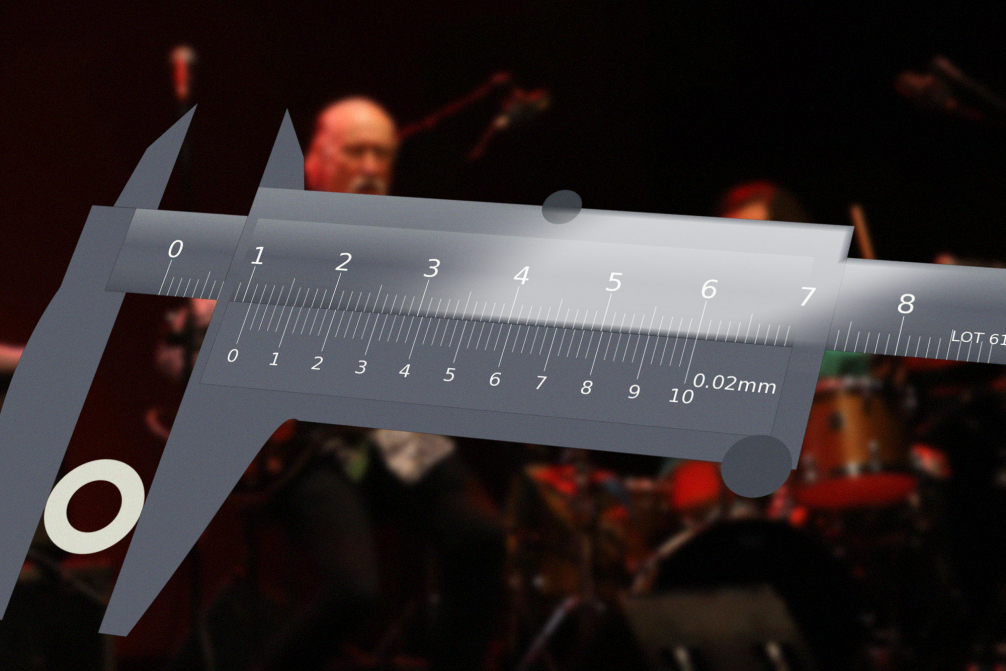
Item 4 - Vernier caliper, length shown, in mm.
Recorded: 11.0 mm
